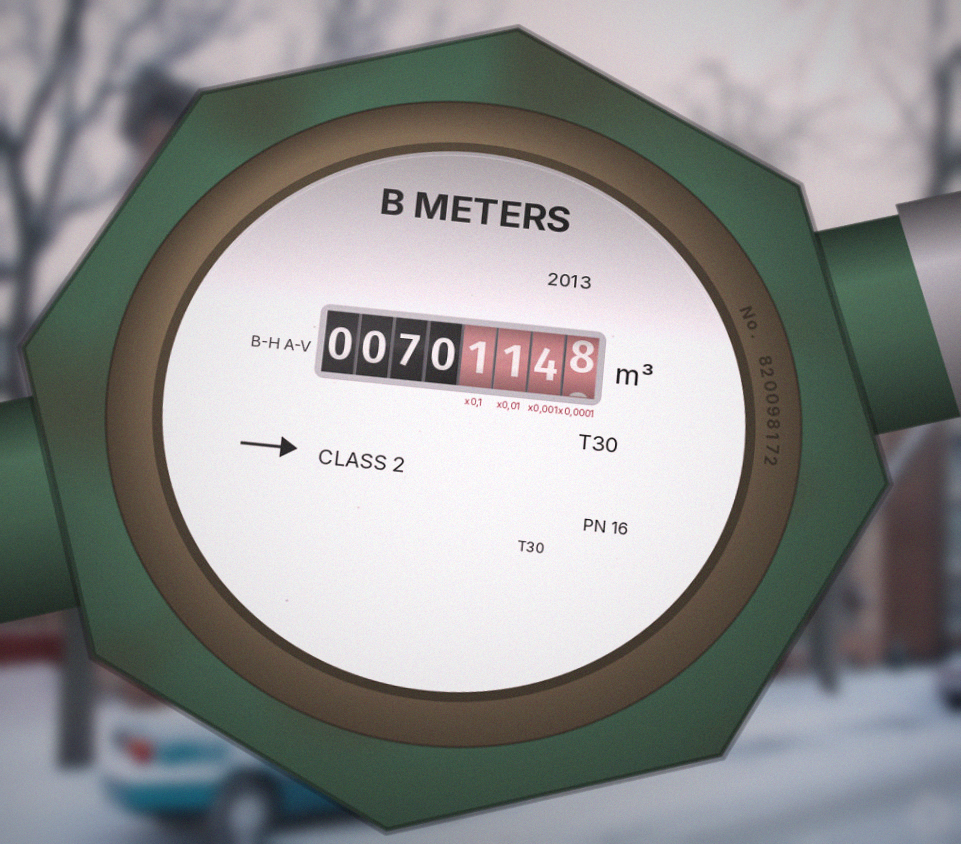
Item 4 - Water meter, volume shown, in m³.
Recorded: 70.1148 m³
